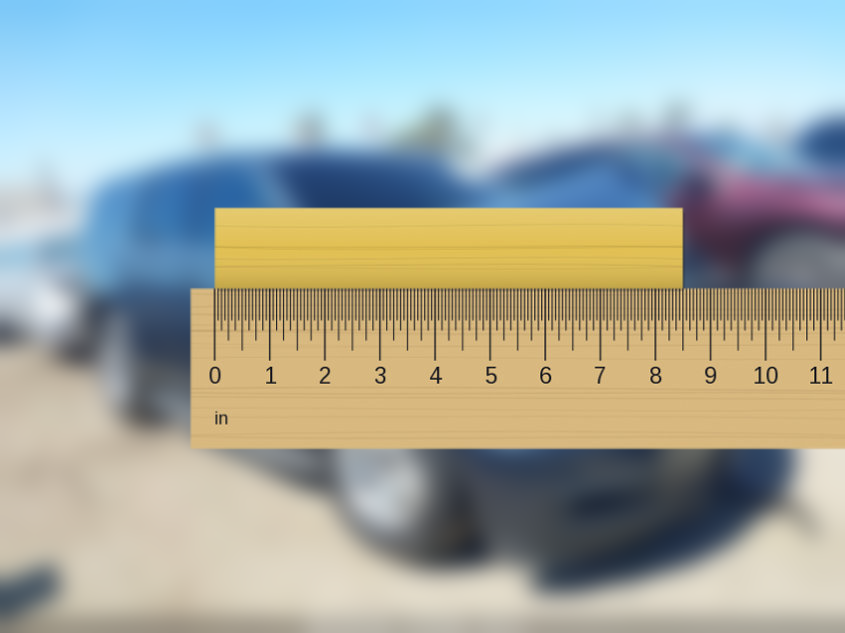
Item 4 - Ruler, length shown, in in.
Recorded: 8.5 in
